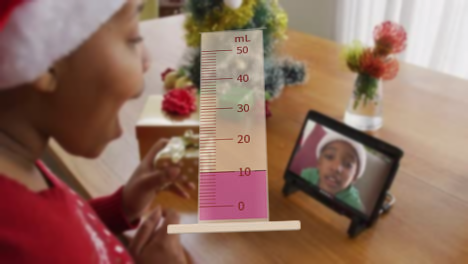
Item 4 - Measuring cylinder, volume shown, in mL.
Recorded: 10 mL
